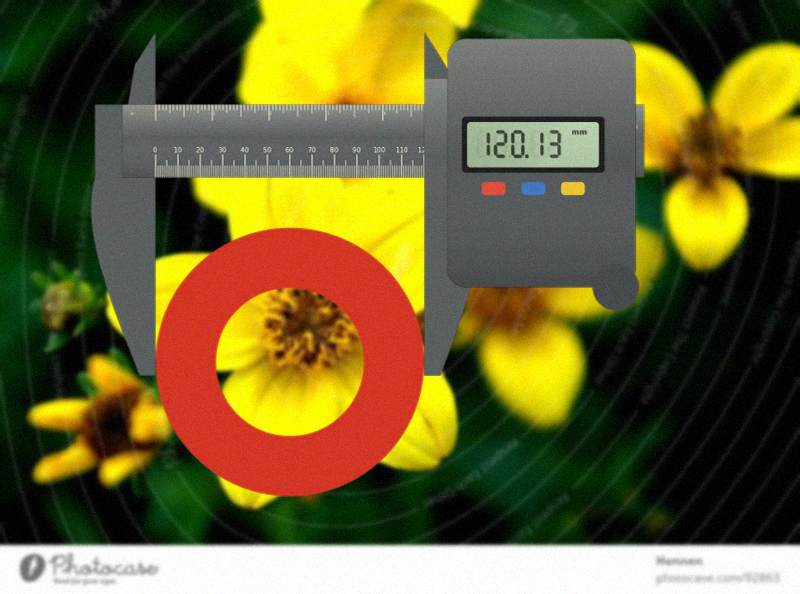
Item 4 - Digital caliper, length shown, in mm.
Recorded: 120.13 mm
